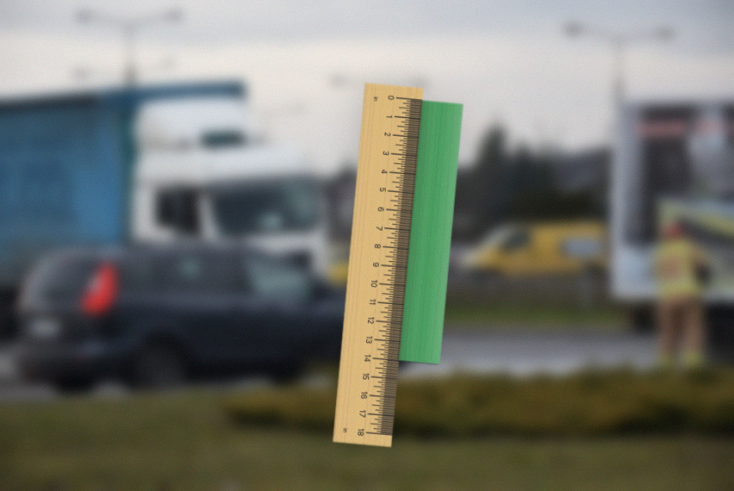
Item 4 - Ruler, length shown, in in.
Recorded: 14 in
